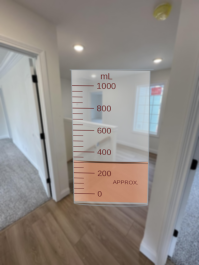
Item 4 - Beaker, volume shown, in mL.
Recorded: 300 mL
